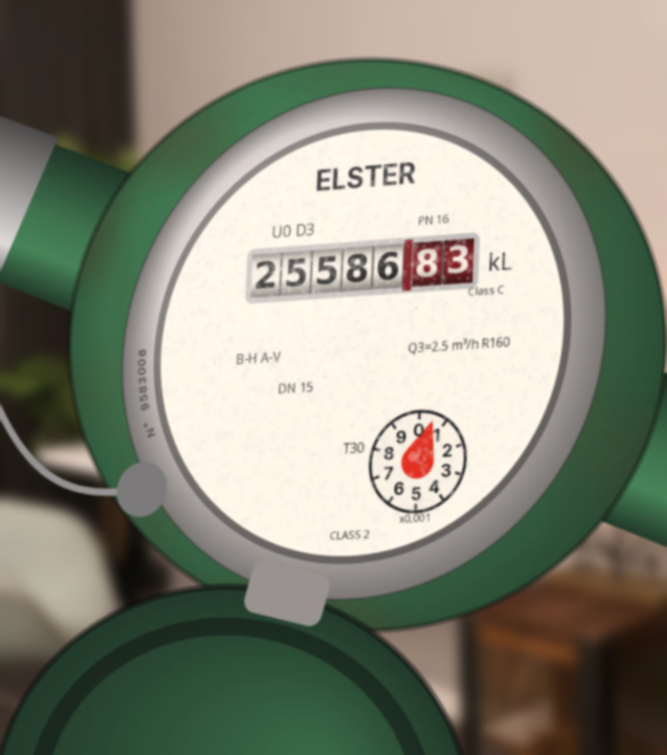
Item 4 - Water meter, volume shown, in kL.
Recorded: 25586.830 kL
